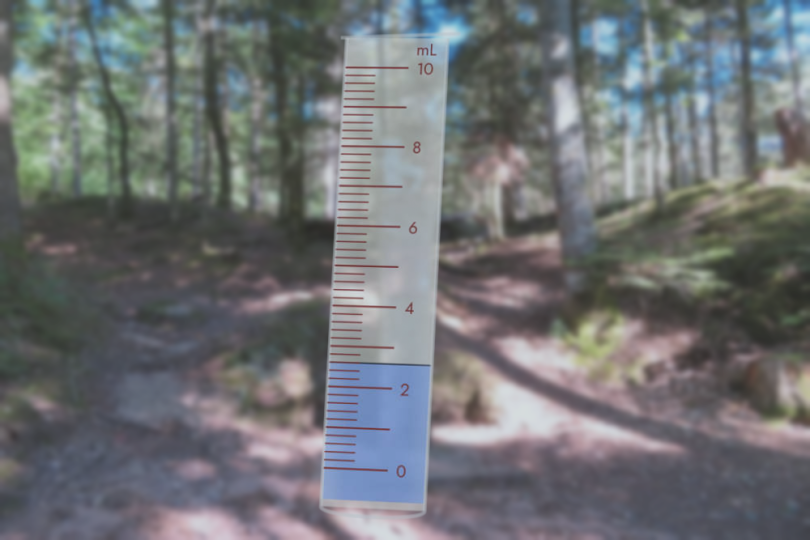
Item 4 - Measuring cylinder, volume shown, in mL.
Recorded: 2.6 mL
